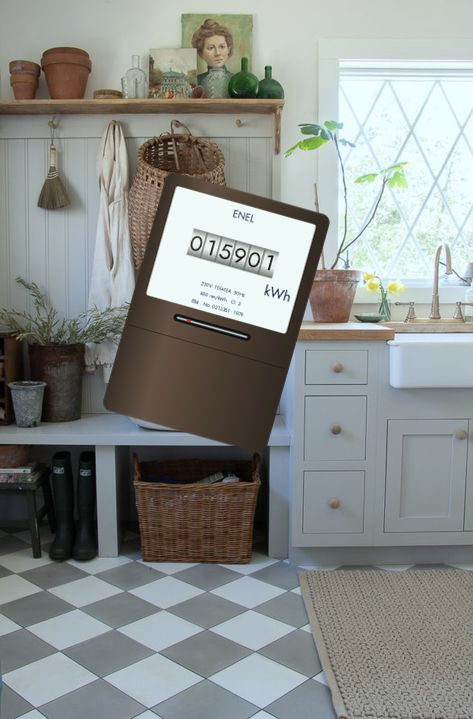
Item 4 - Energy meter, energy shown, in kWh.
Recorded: 15901 kWh
